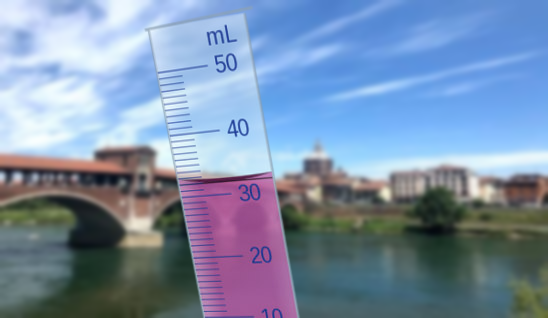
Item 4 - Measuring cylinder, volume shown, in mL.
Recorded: 32 mL
